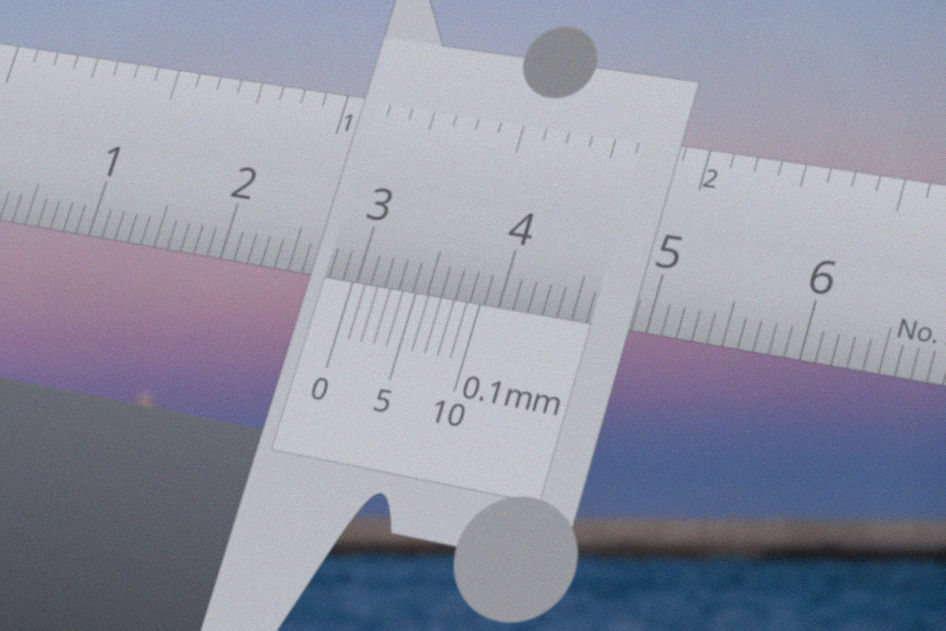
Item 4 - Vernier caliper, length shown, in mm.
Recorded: 29.7 mm
